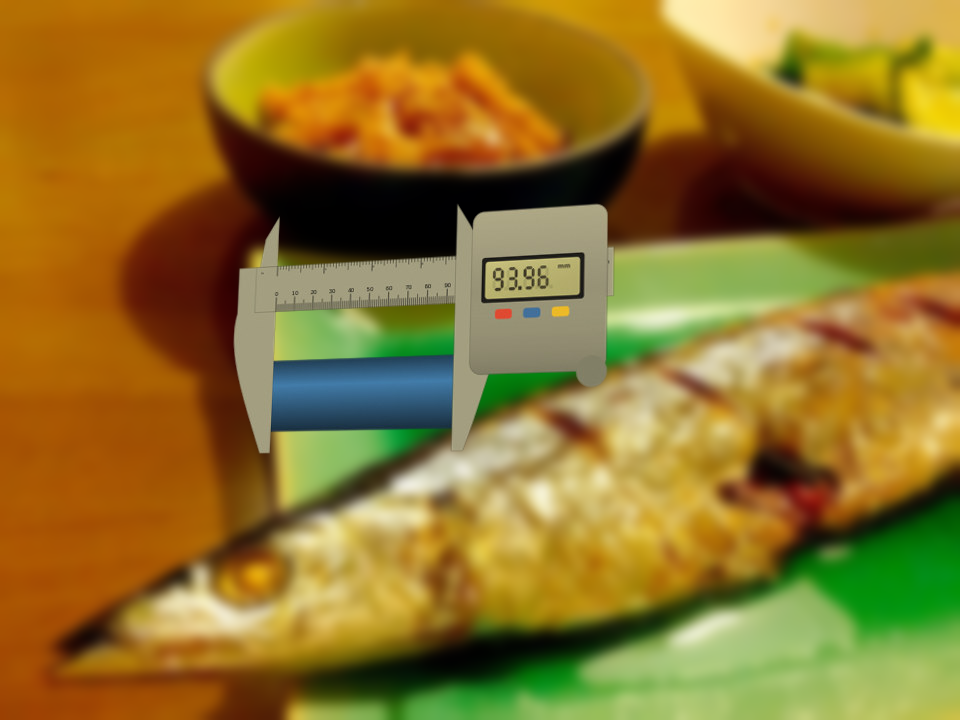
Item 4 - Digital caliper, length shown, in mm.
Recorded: 93.96 mm
